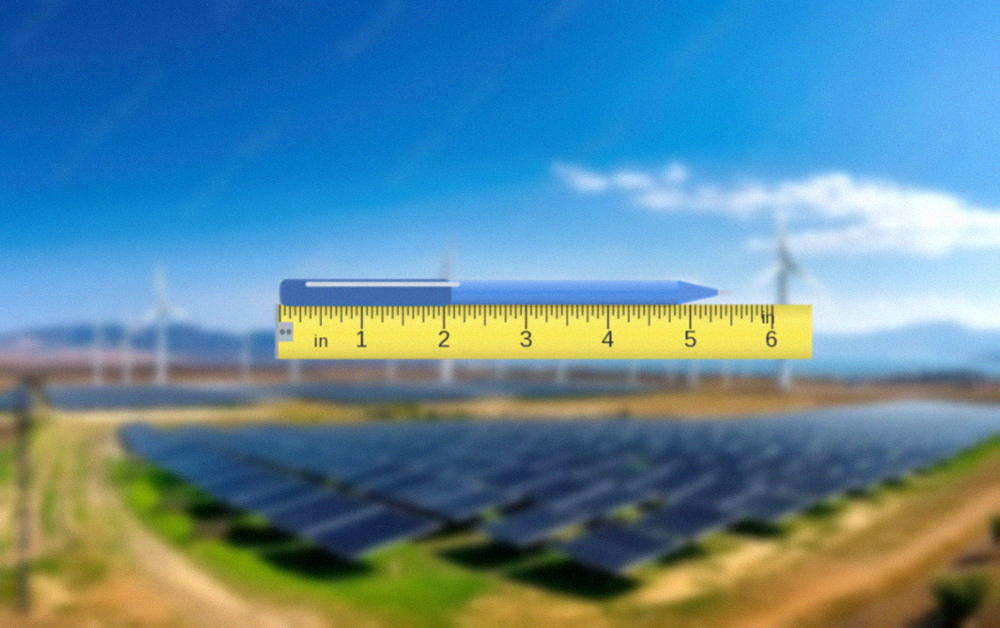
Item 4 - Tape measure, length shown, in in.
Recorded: 5.5 in
